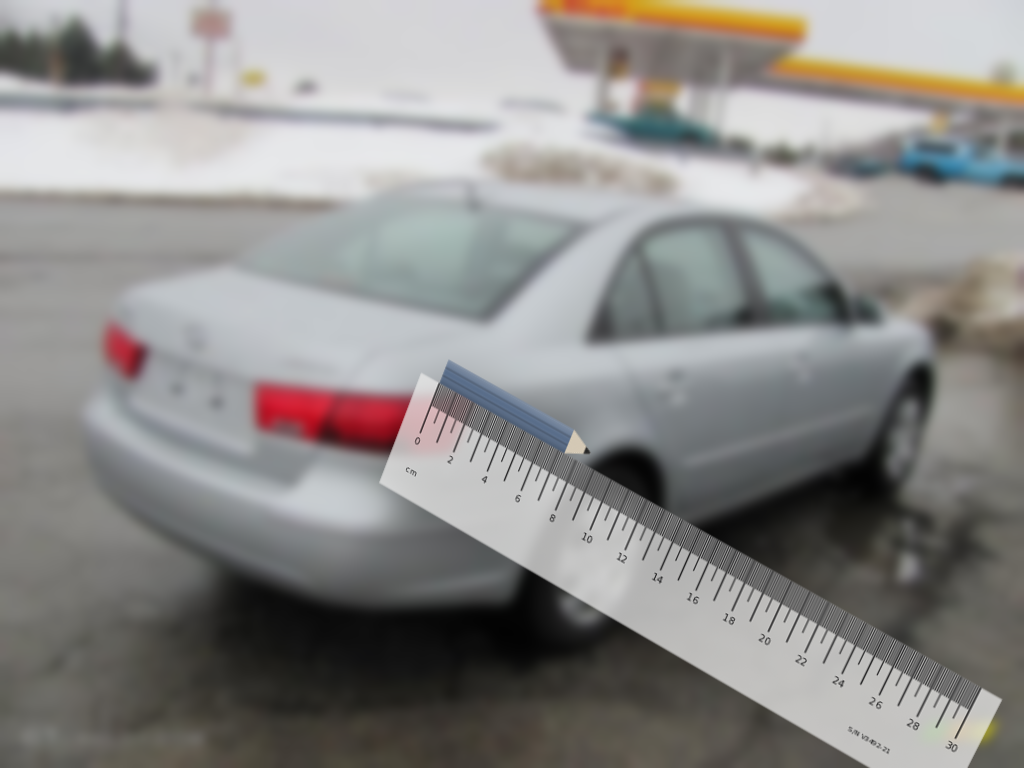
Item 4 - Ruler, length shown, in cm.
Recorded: 8.5 cm
